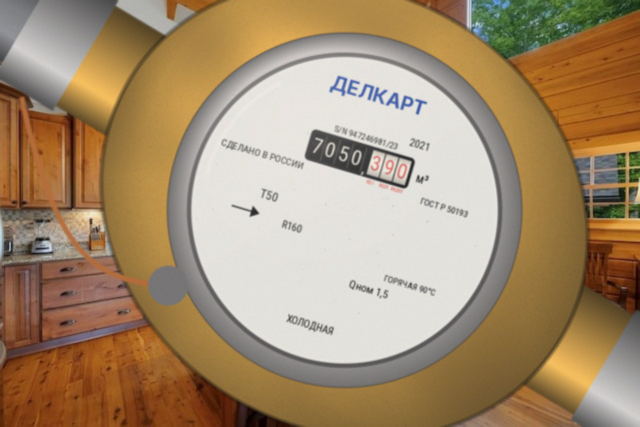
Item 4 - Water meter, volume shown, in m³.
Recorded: 7050.390 m³
